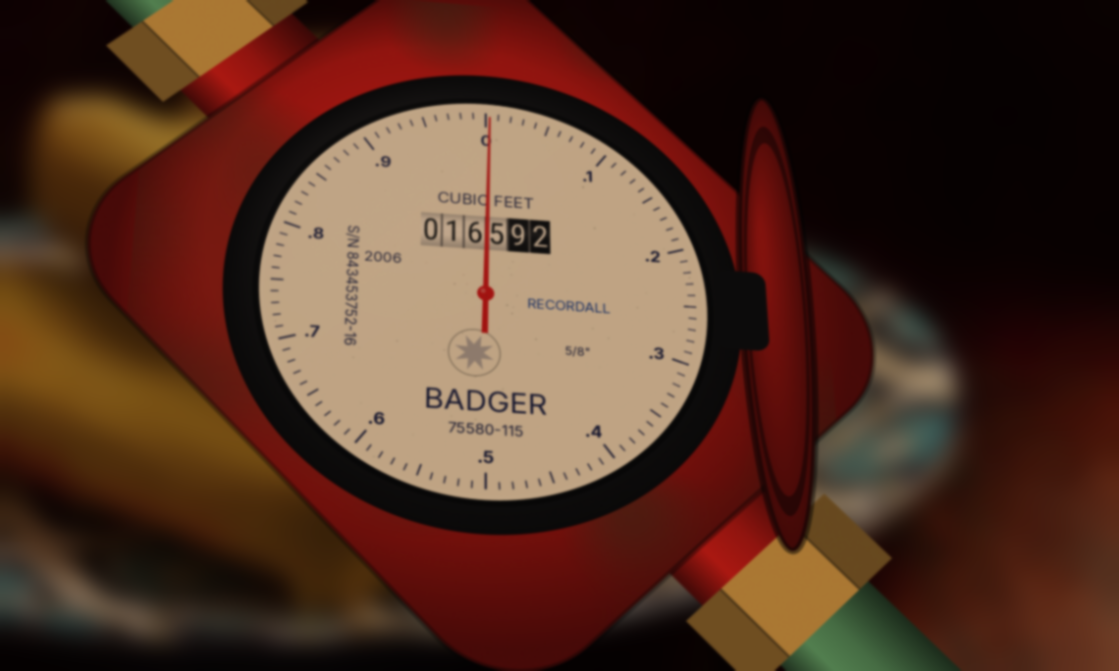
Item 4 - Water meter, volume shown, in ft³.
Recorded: 16592.00 ft³
